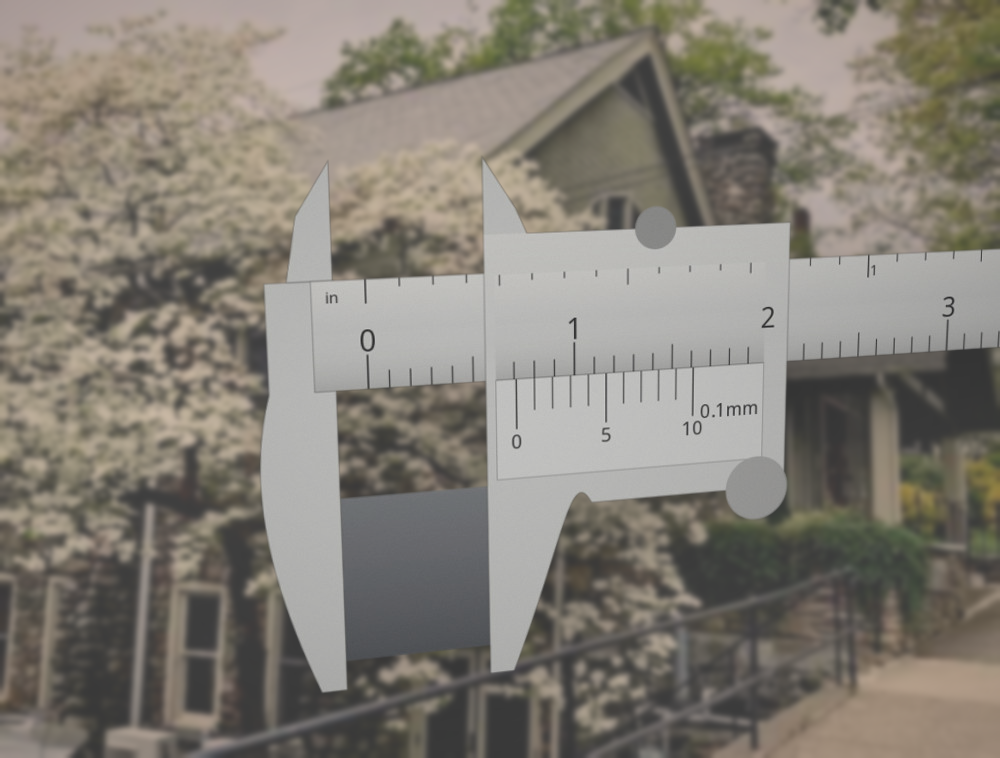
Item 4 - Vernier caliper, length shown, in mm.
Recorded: 7.1 mm
